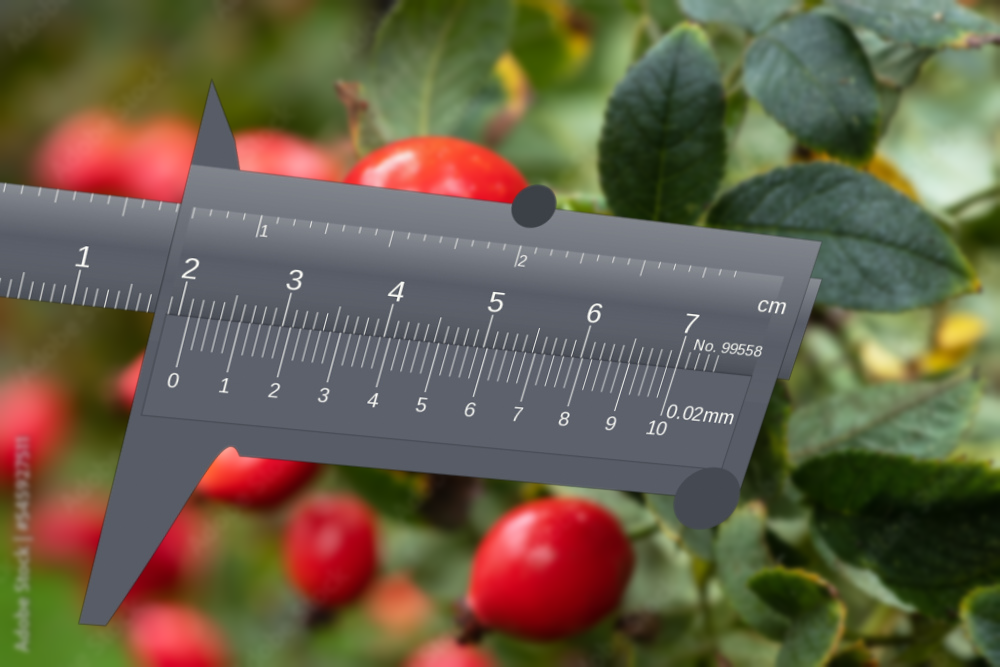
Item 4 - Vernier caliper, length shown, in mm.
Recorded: 21.0 mm
